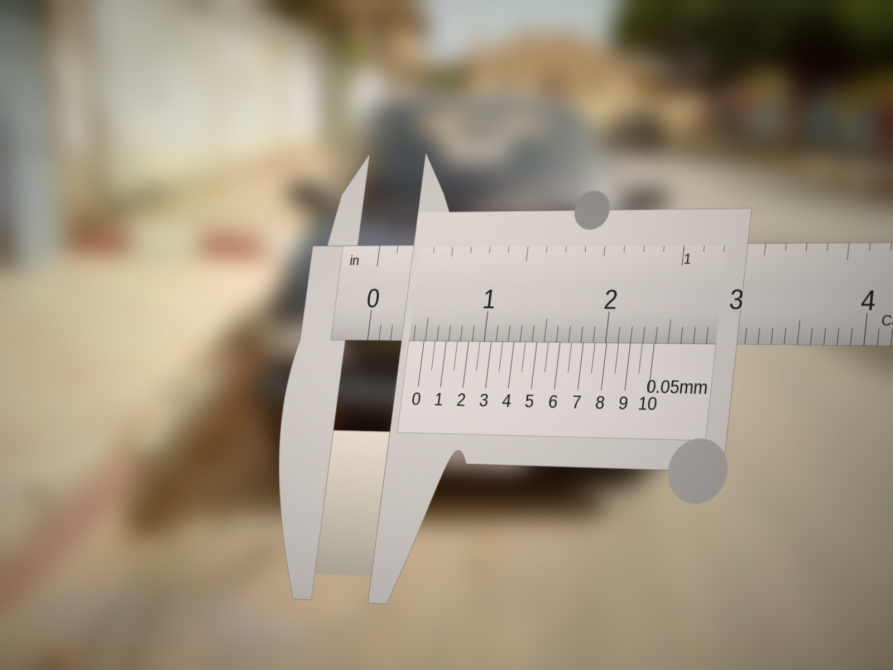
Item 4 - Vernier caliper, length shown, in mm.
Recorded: 4.9 mm
